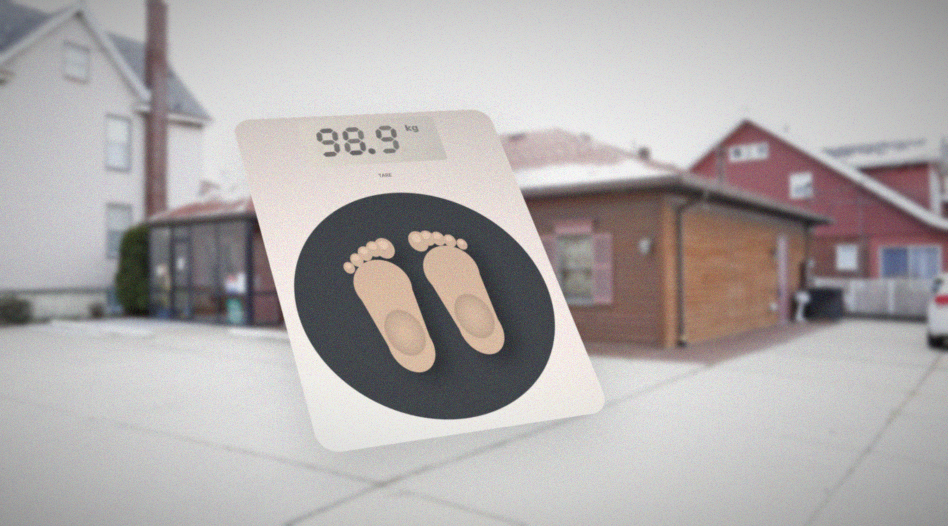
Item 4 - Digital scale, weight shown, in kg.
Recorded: 98.9 kg
